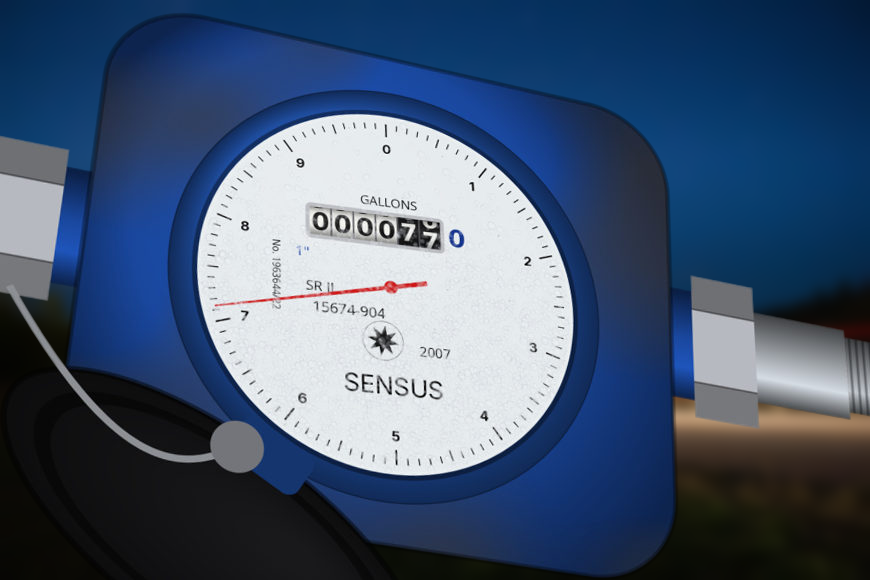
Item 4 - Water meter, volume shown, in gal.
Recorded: 767.1 gal
